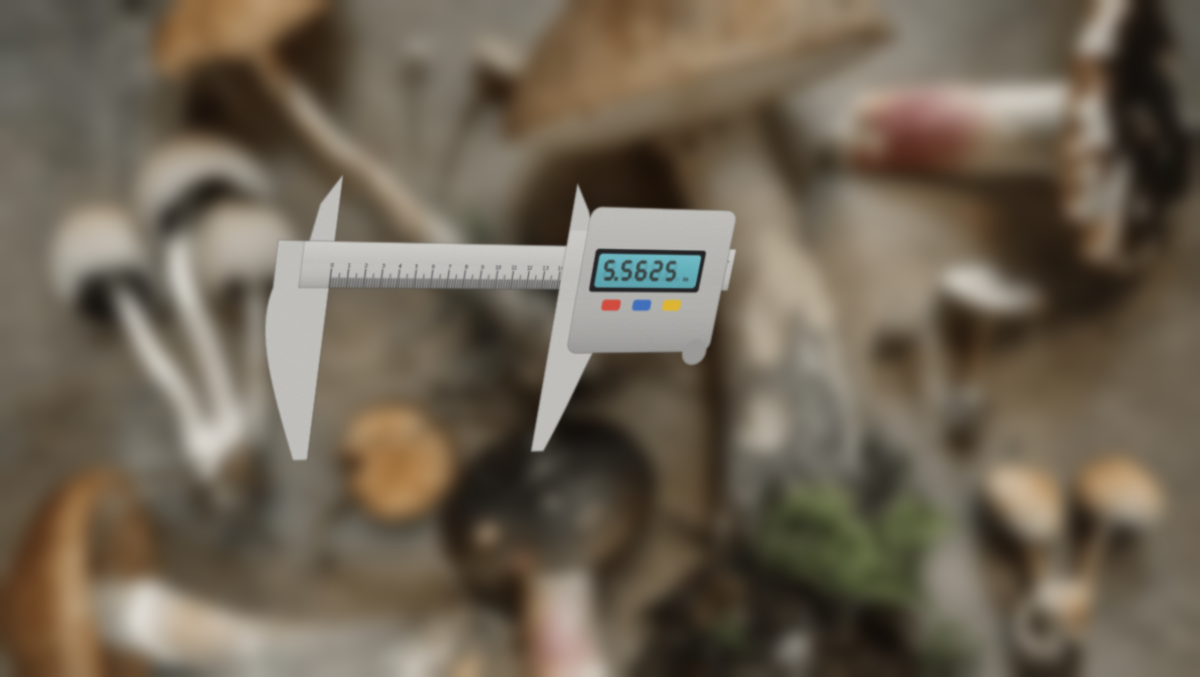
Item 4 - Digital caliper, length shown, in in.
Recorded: 5.5625 in
